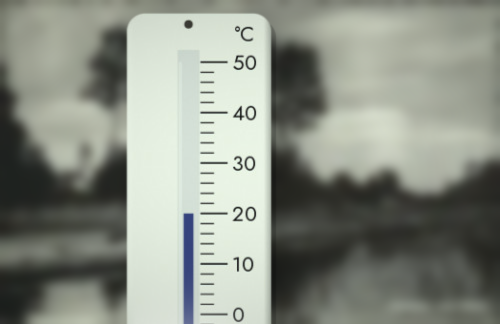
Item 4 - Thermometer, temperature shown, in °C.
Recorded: 20 °C
